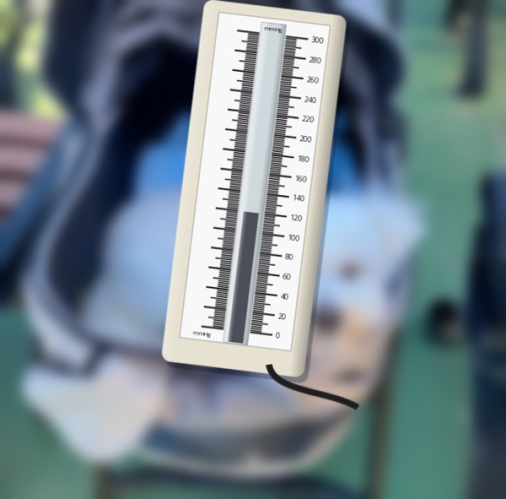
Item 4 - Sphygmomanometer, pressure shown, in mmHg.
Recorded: 120 mmHg
